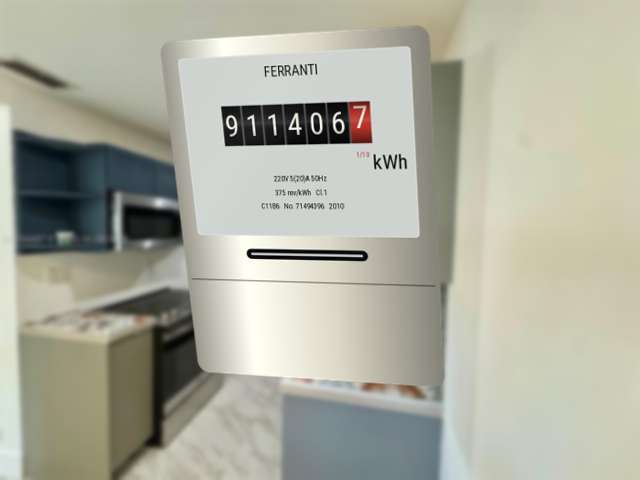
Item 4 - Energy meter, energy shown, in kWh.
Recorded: 911406.7 kWh
